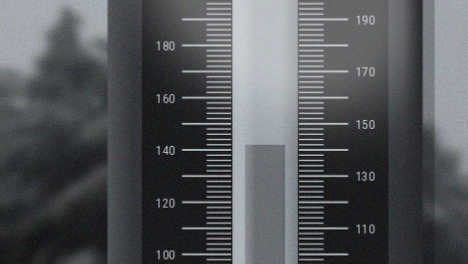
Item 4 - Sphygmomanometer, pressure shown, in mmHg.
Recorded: 142 mmHg
